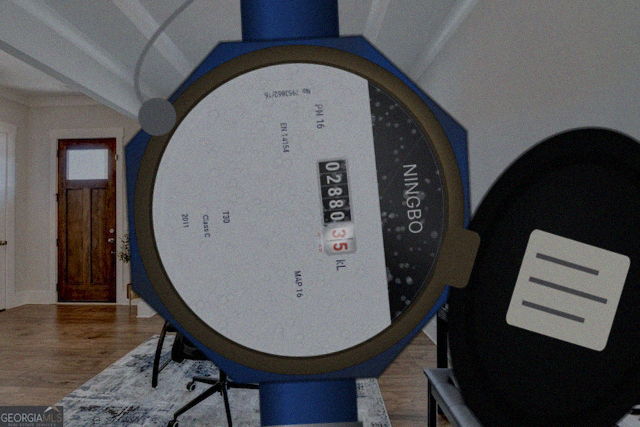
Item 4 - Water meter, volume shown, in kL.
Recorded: 2880.35 kL
